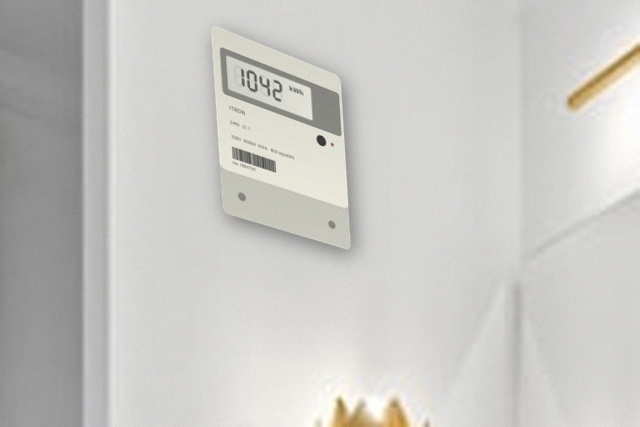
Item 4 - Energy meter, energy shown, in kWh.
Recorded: 1042 kWh
